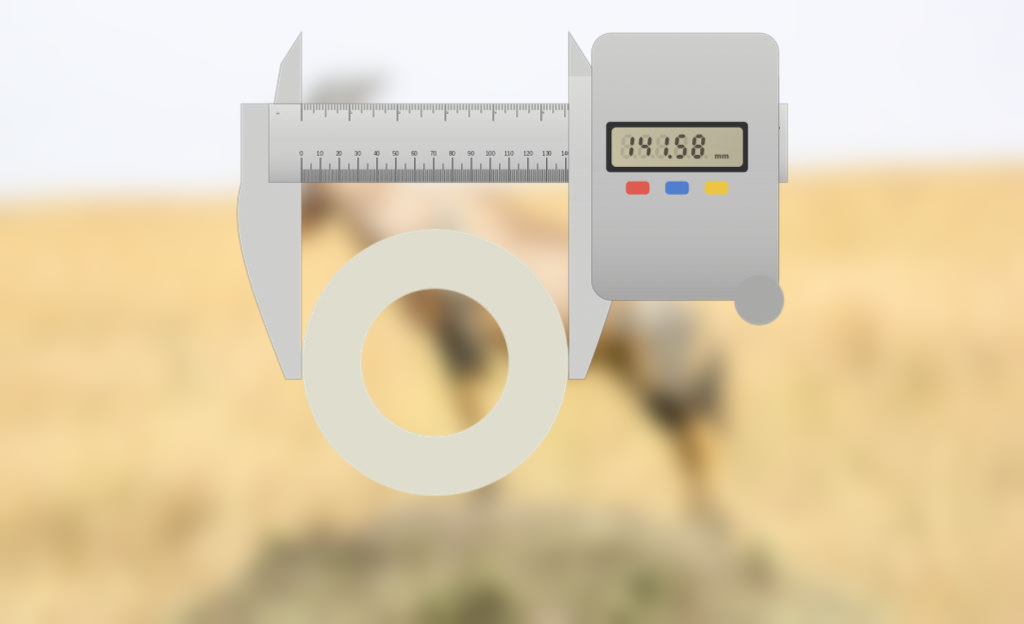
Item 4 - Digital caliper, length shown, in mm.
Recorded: 141.58 mm
